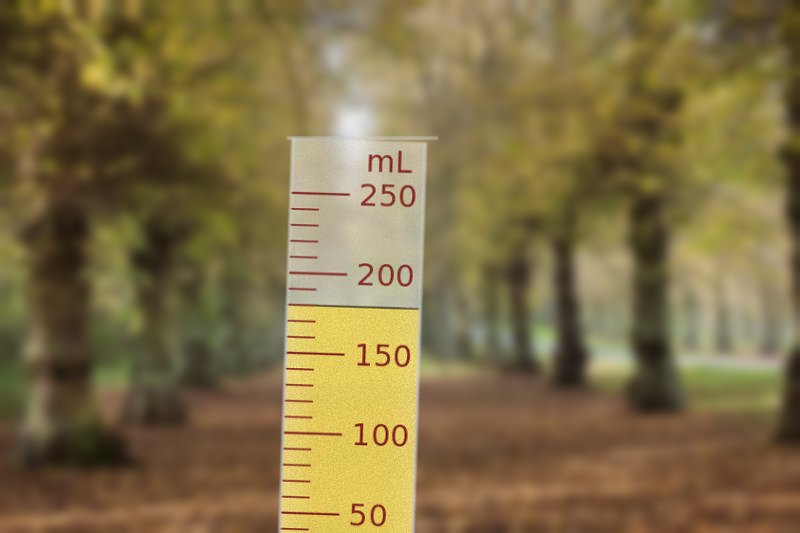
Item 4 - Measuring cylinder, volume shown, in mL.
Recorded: 180 mL
